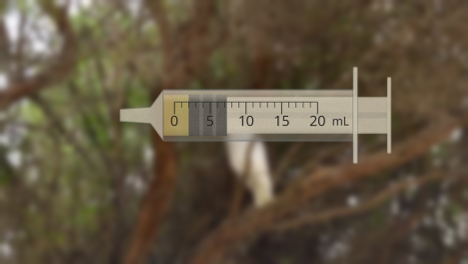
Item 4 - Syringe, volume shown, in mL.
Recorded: 2 mL
